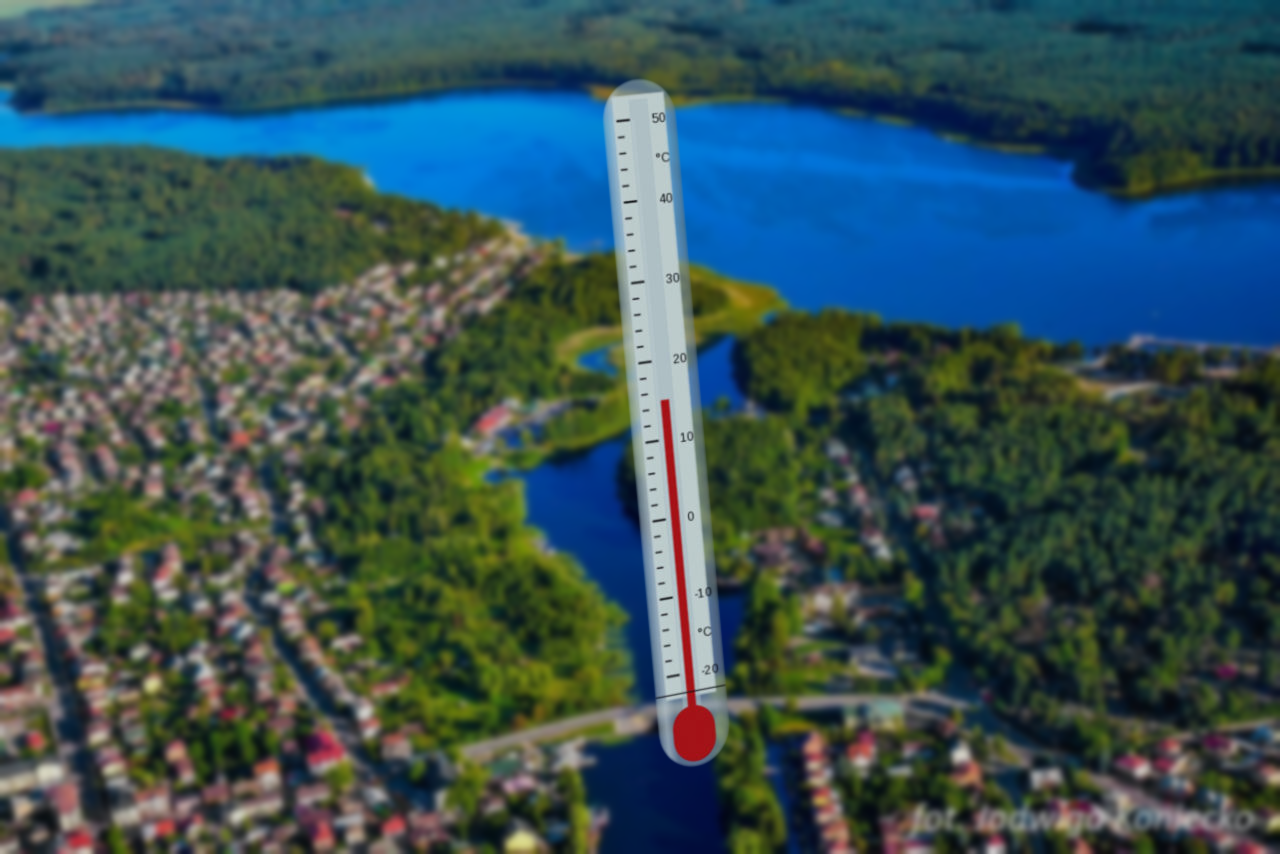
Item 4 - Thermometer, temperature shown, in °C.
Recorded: 15 °C
